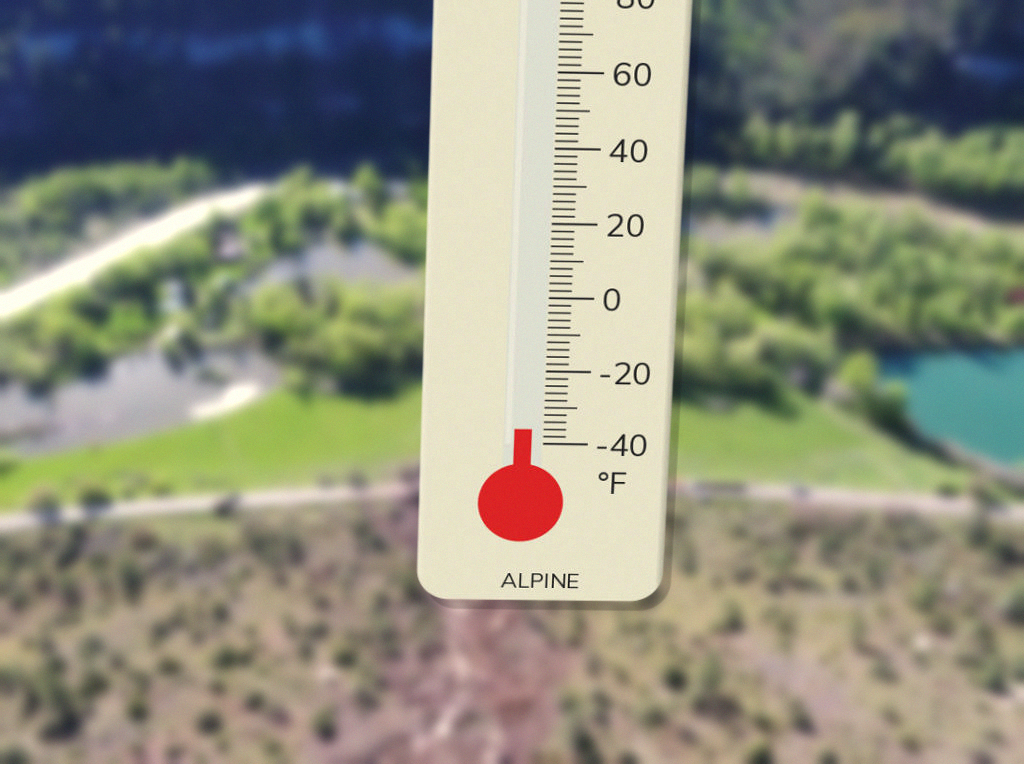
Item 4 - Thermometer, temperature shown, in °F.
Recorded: -36 °F
